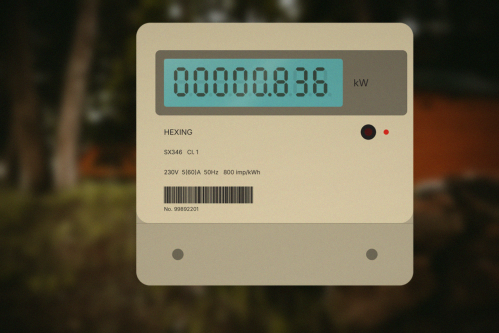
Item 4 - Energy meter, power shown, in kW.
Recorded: 0.836 kW
